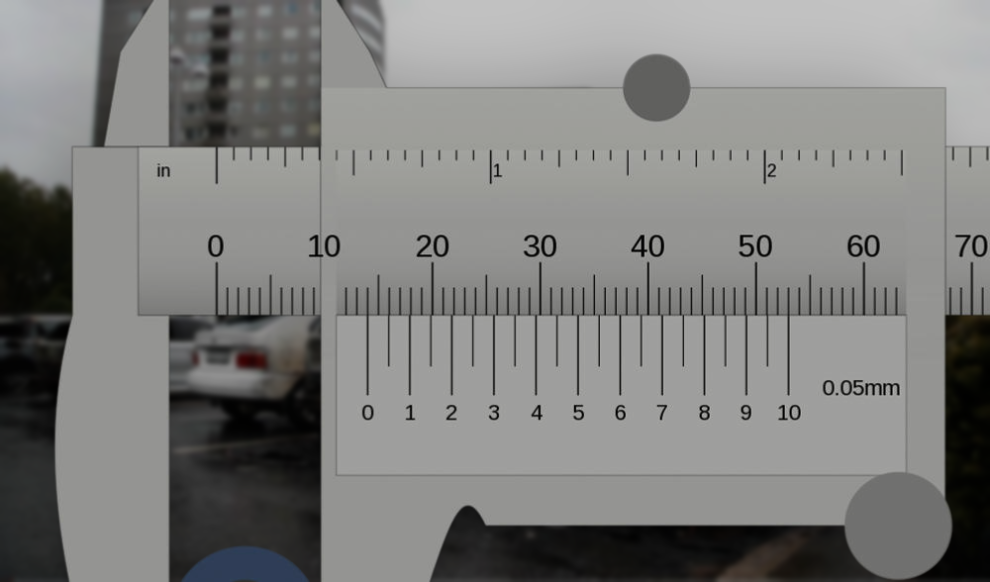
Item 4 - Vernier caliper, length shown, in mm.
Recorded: 14.0 mm
